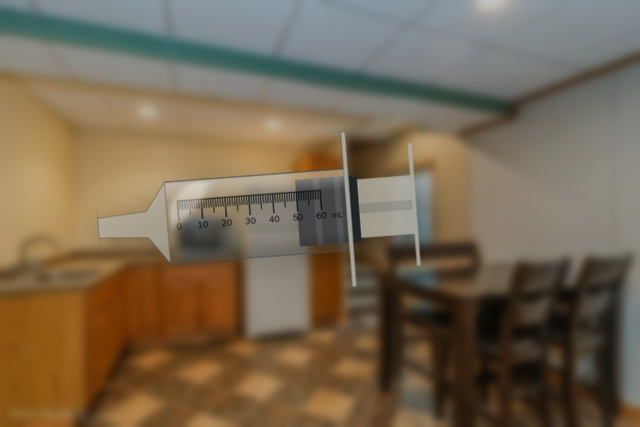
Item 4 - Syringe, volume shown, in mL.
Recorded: 50 mL
